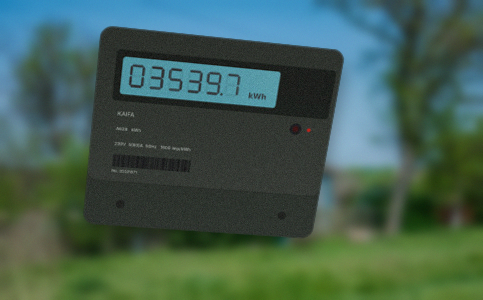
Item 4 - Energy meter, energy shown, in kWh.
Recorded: 3539.7 kWh
